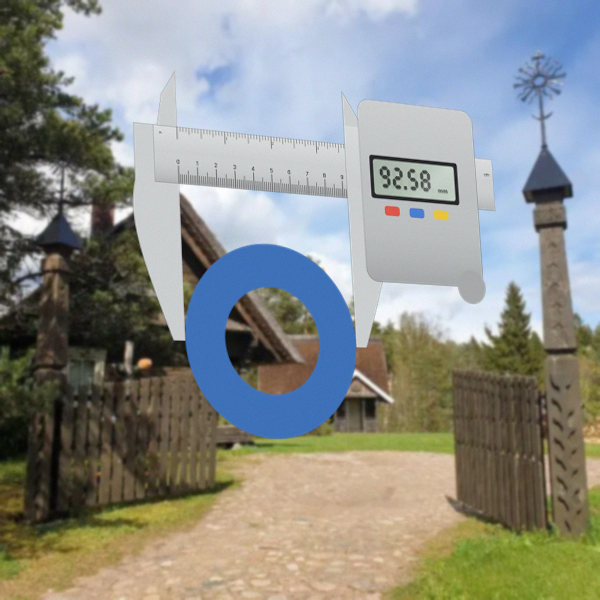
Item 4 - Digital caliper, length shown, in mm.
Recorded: 92.58 mm
